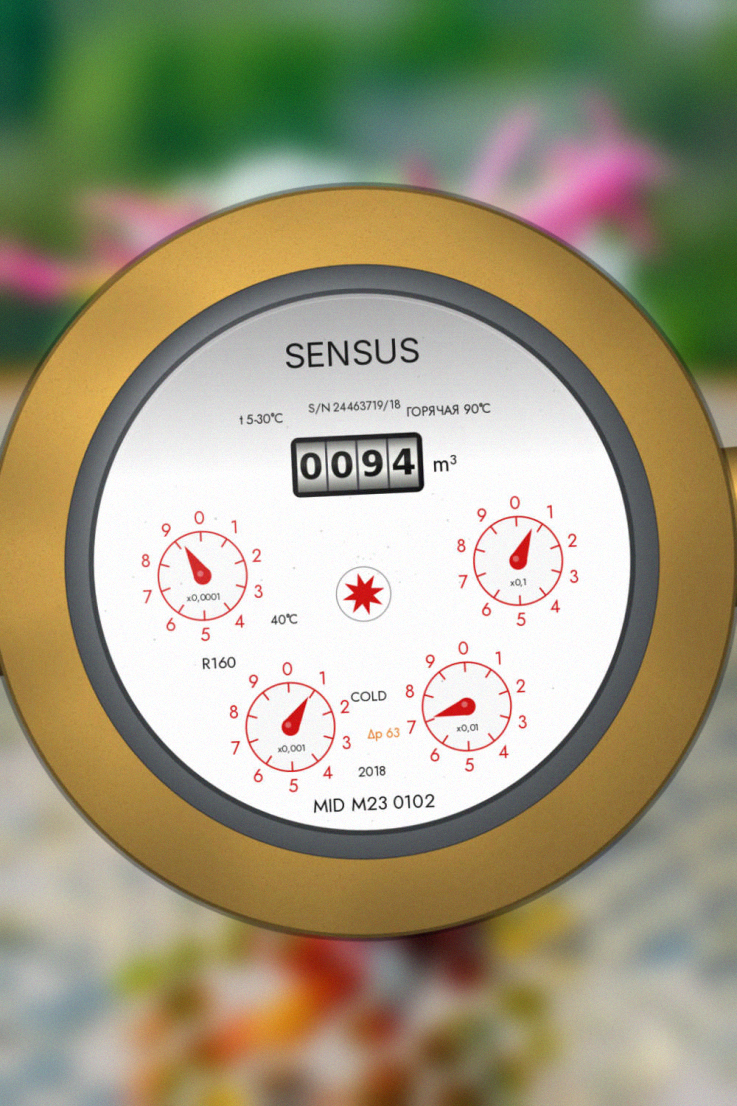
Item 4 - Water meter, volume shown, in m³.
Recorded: 94.0709 m³
